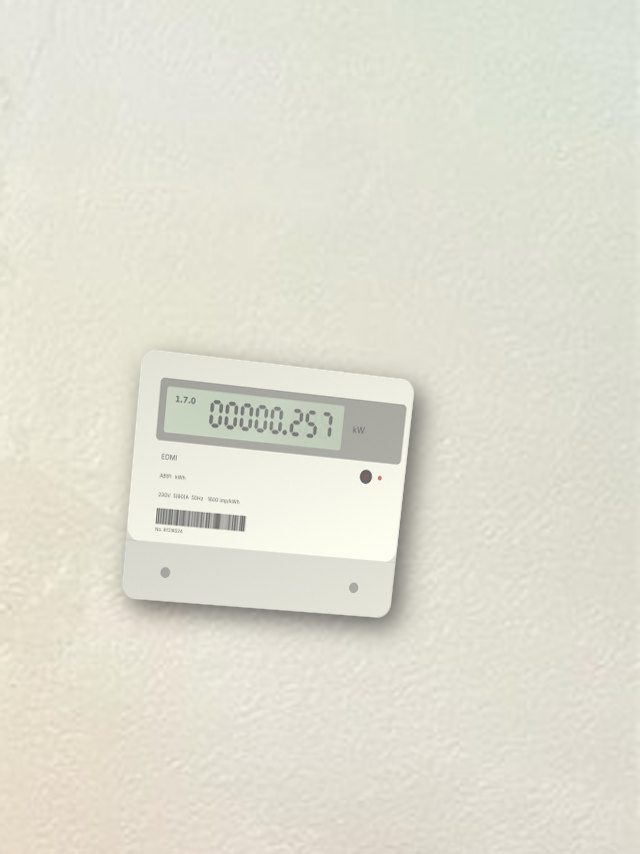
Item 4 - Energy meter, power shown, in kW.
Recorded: 0.257 kW
